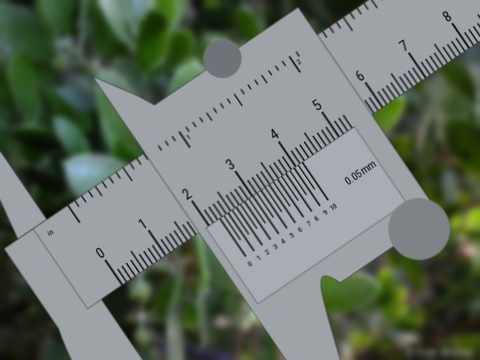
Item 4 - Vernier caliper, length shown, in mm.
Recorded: 22.5 mm
